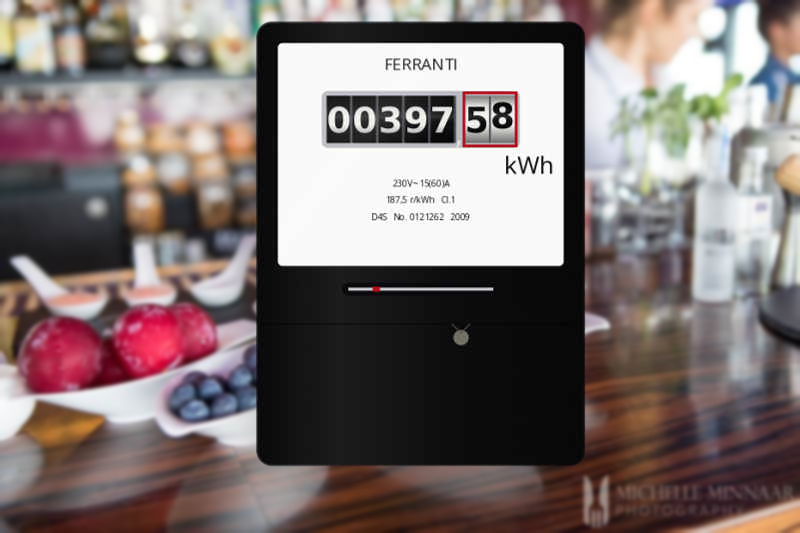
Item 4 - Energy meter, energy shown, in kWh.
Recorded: 397.58 kWh
